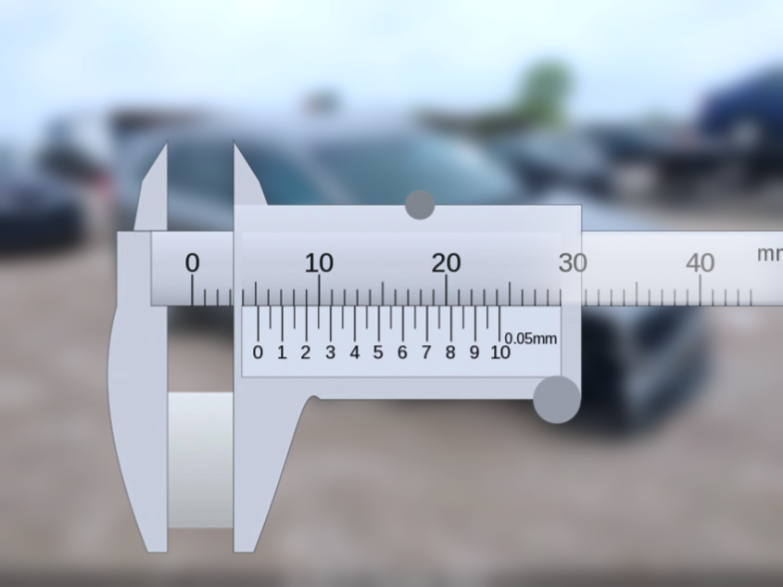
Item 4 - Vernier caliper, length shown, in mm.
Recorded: 5.2 mm
